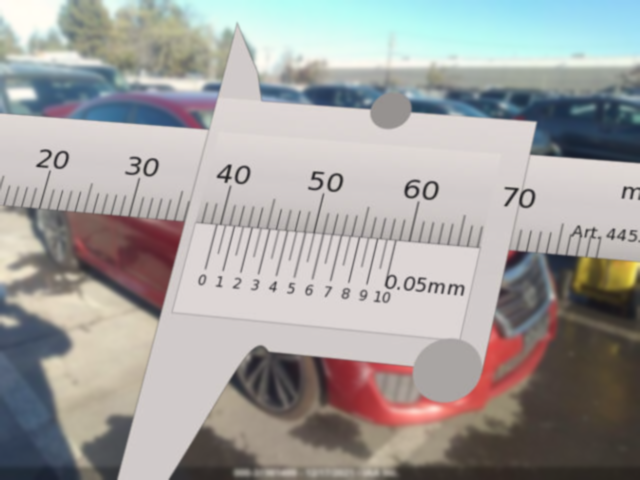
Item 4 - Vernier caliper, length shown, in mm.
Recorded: 39.6 mm
